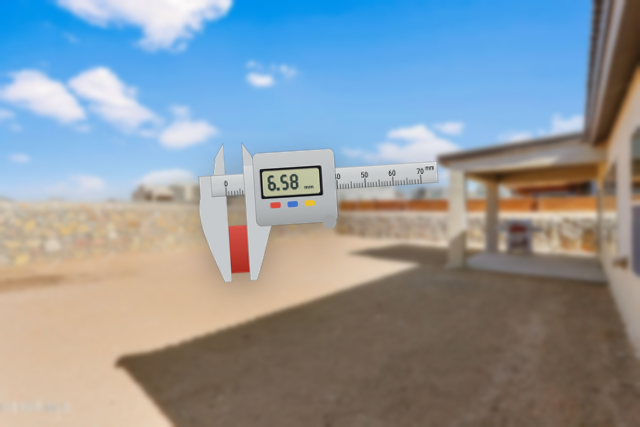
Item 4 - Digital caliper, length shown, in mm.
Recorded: 6.58 mm
